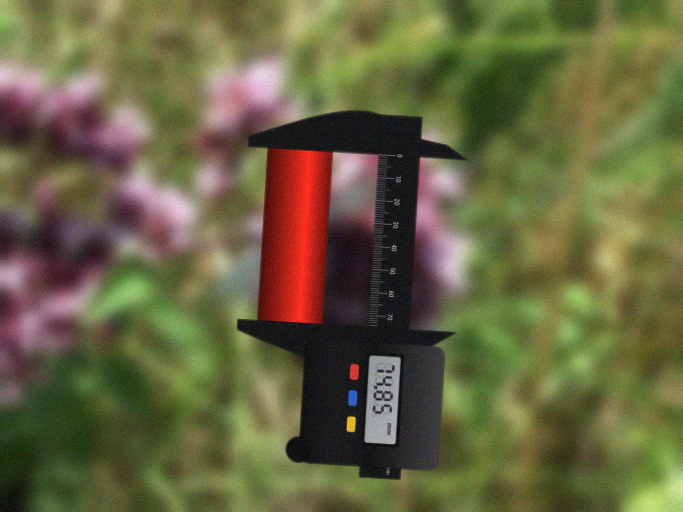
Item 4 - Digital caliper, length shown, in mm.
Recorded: 74.85 mm
